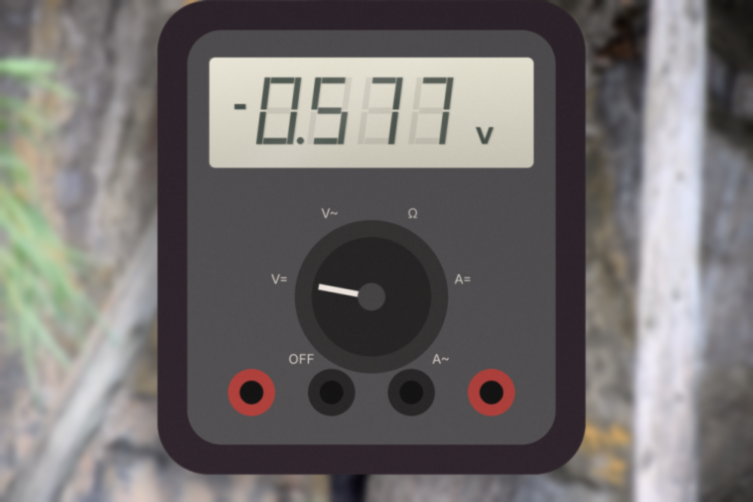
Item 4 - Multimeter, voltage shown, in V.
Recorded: -0.577 V
